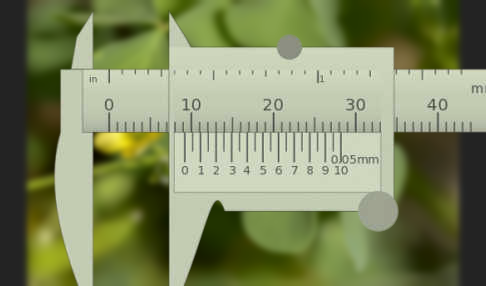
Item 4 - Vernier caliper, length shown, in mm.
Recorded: 9.2 mm
